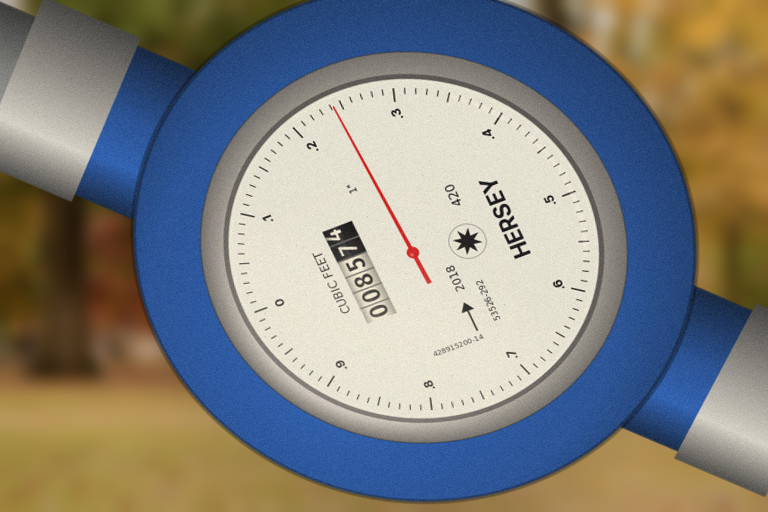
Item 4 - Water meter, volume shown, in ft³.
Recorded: 8574.24 ft³
